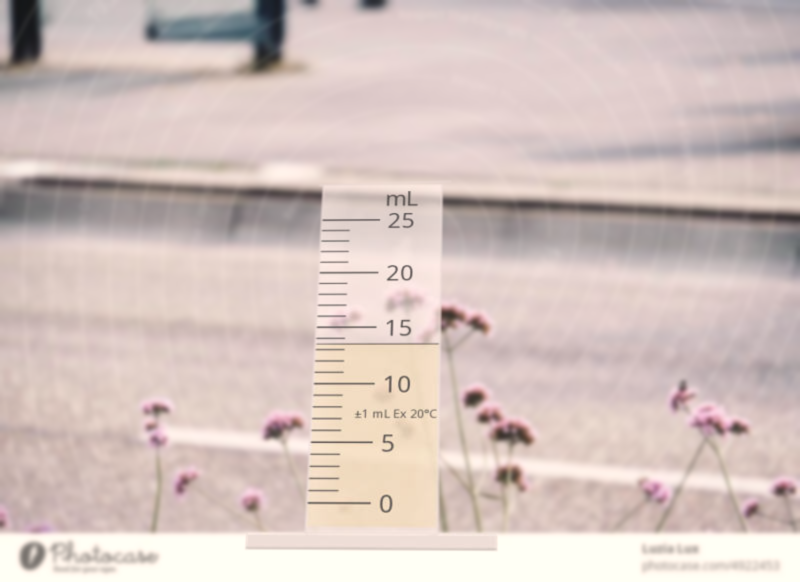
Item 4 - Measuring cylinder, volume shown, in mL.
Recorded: 13.5 mL
